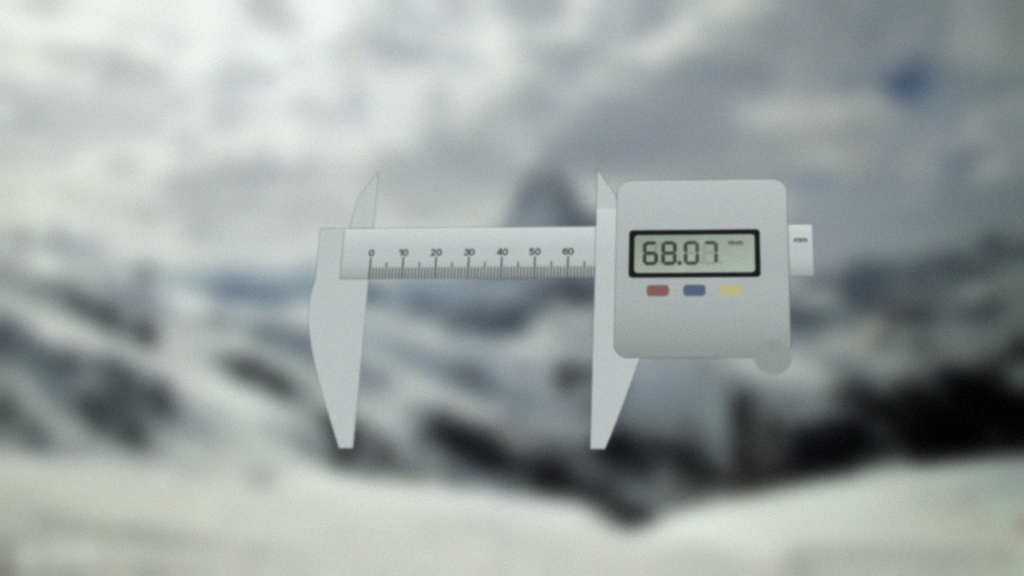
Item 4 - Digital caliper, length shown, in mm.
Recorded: 68.07 mm
